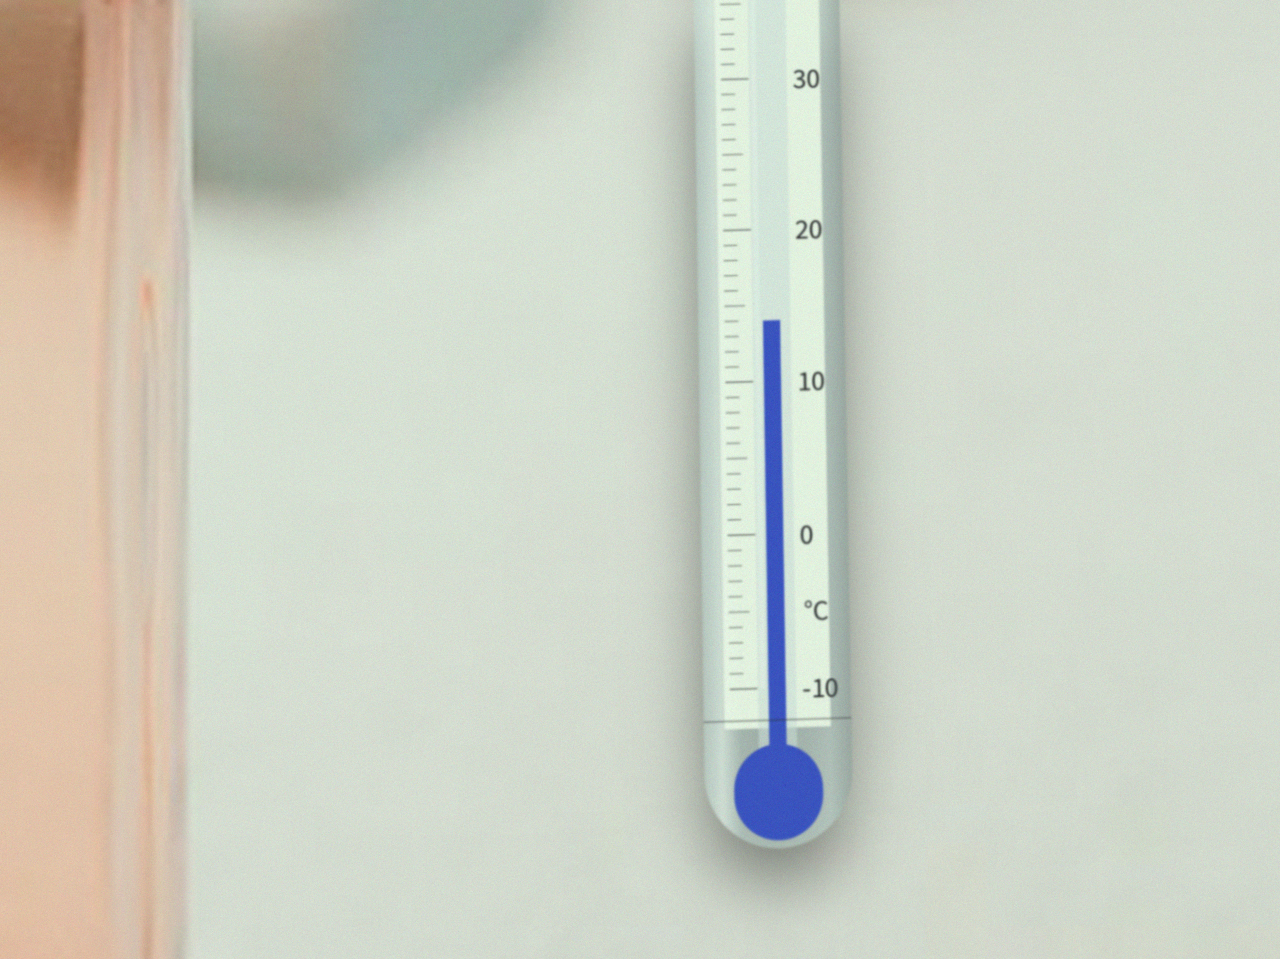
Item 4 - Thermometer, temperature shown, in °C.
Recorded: 14 °C
